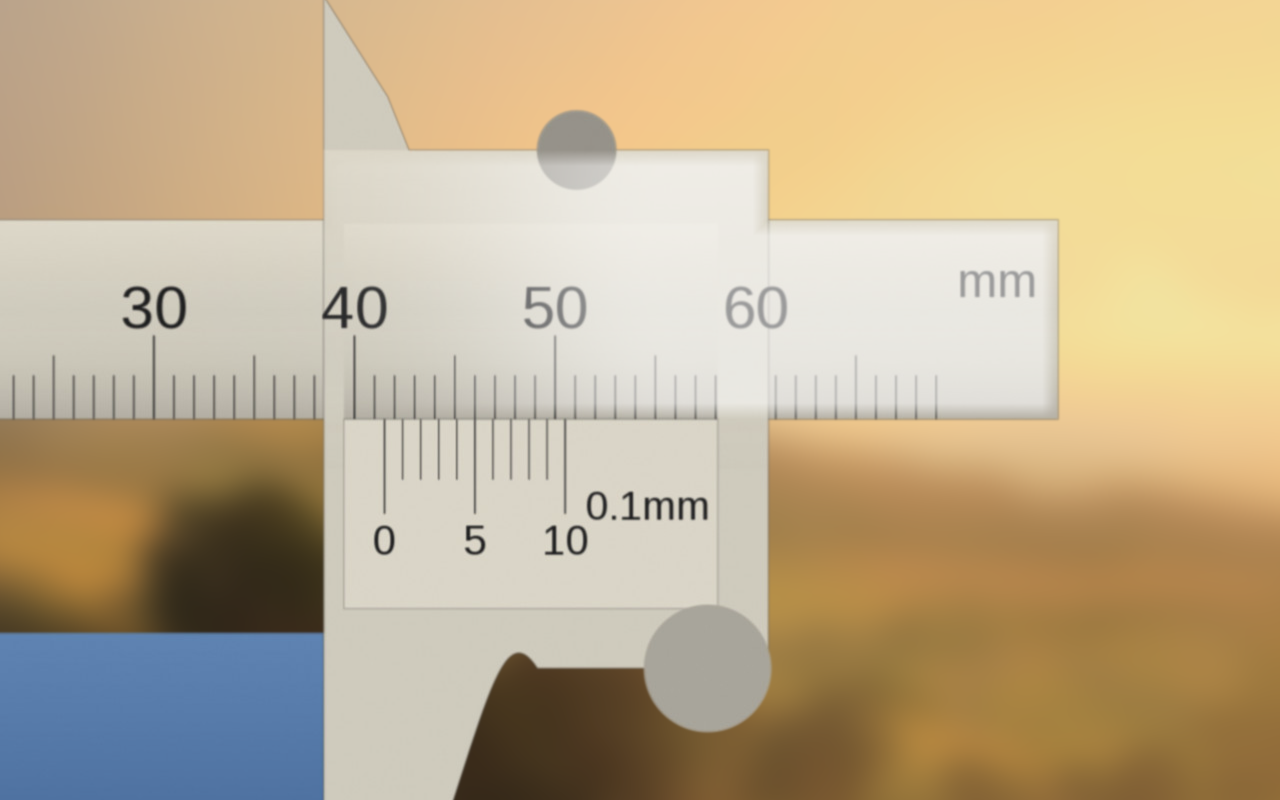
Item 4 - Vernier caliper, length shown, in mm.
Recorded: 41.5 mm
